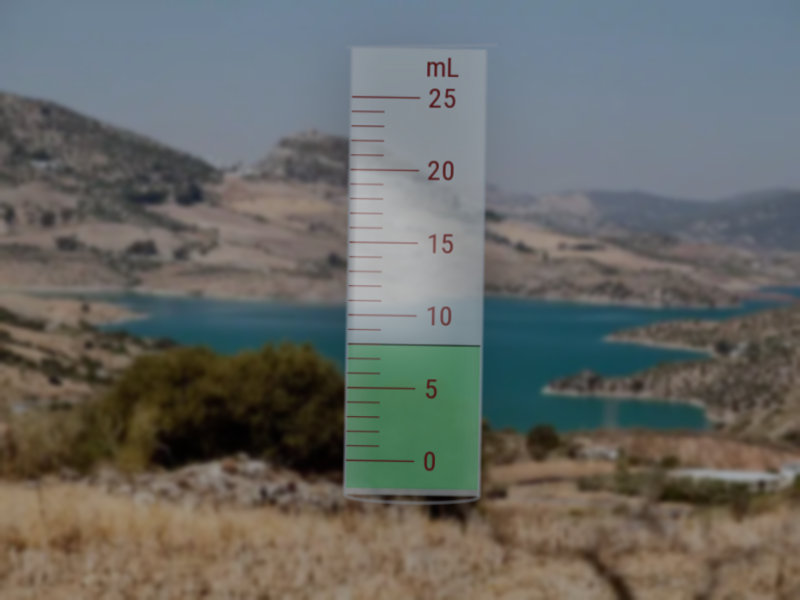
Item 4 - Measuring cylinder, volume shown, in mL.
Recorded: 8 mL
